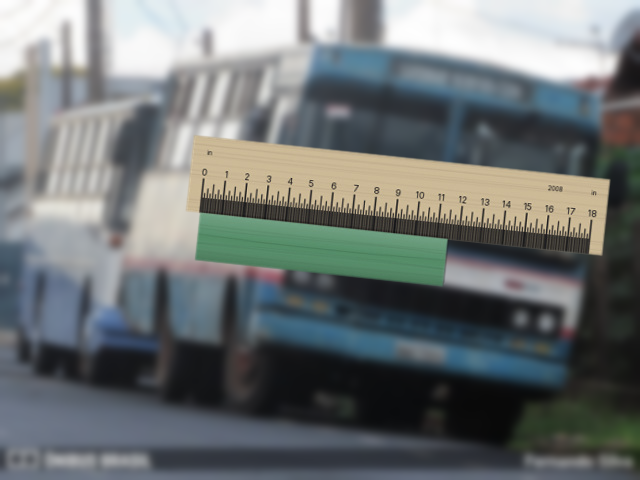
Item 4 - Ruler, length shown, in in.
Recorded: 11.5 in
